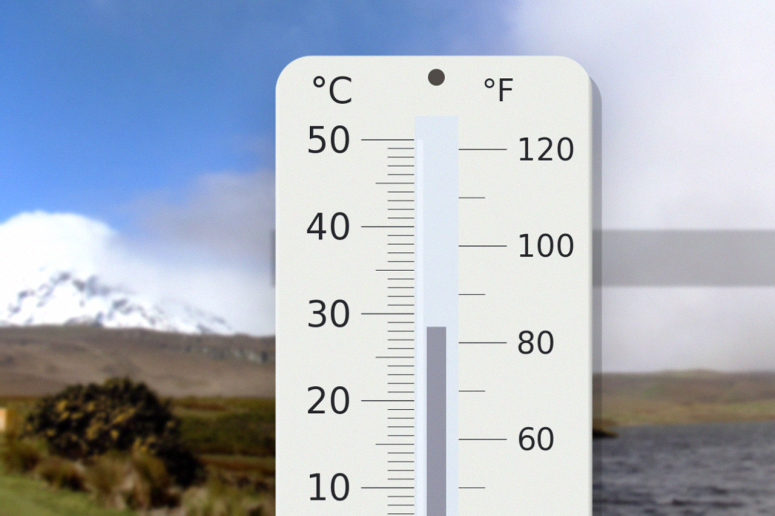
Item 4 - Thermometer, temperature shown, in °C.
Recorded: 28.5 °C
